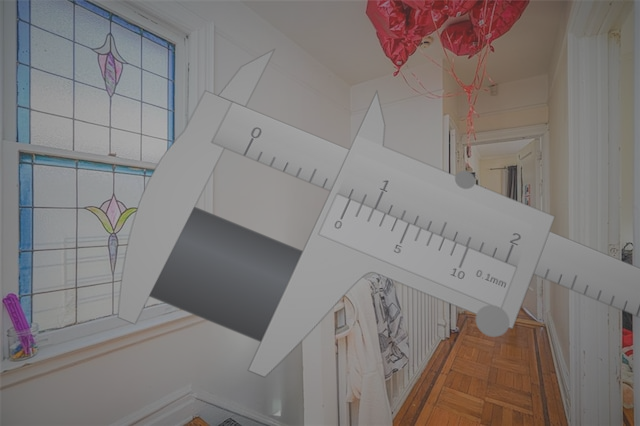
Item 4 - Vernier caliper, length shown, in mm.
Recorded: 8.1 mm
